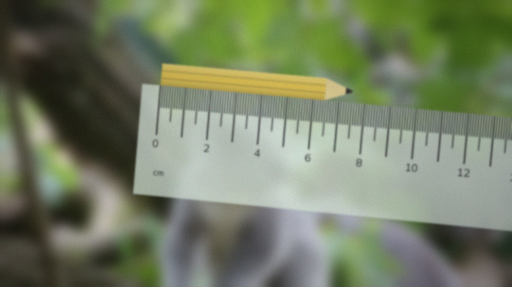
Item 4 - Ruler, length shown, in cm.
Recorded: 7.5 cm
